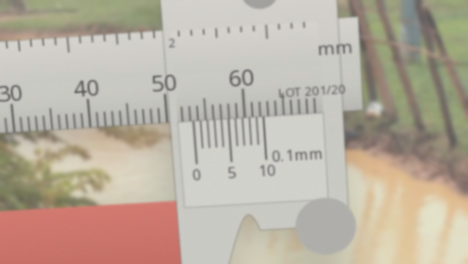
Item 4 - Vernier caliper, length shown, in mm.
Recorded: 53.4 mm
